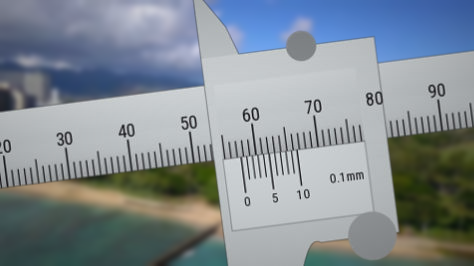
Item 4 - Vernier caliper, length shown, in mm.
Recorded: 57.6 mm
